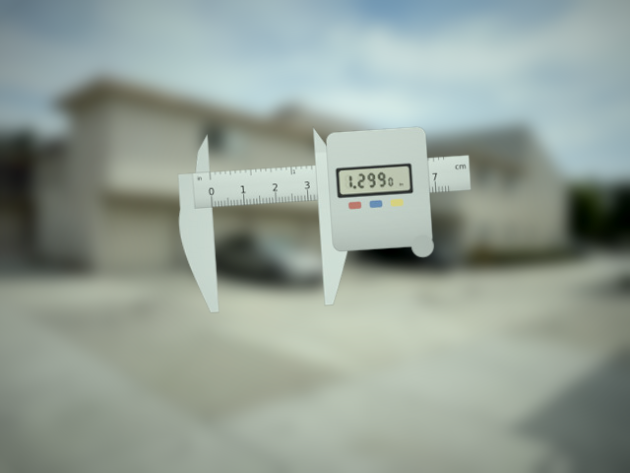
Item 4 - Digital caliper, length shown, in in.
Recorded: 1.2990 in
